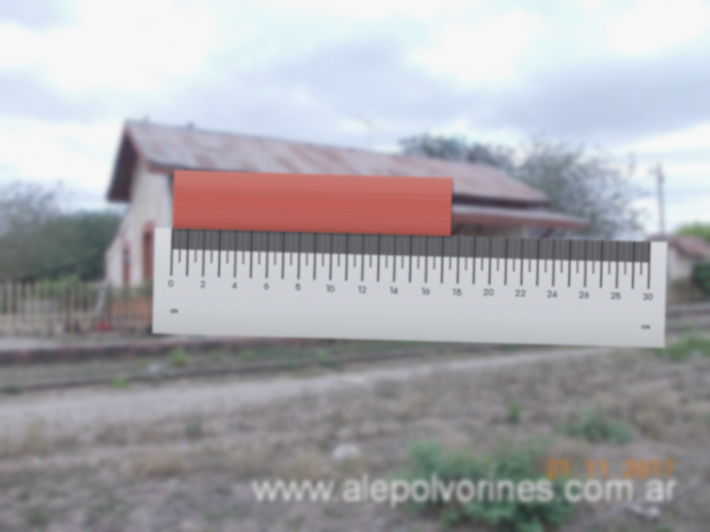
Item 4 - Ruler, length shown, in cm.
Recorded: 17.5 cm
